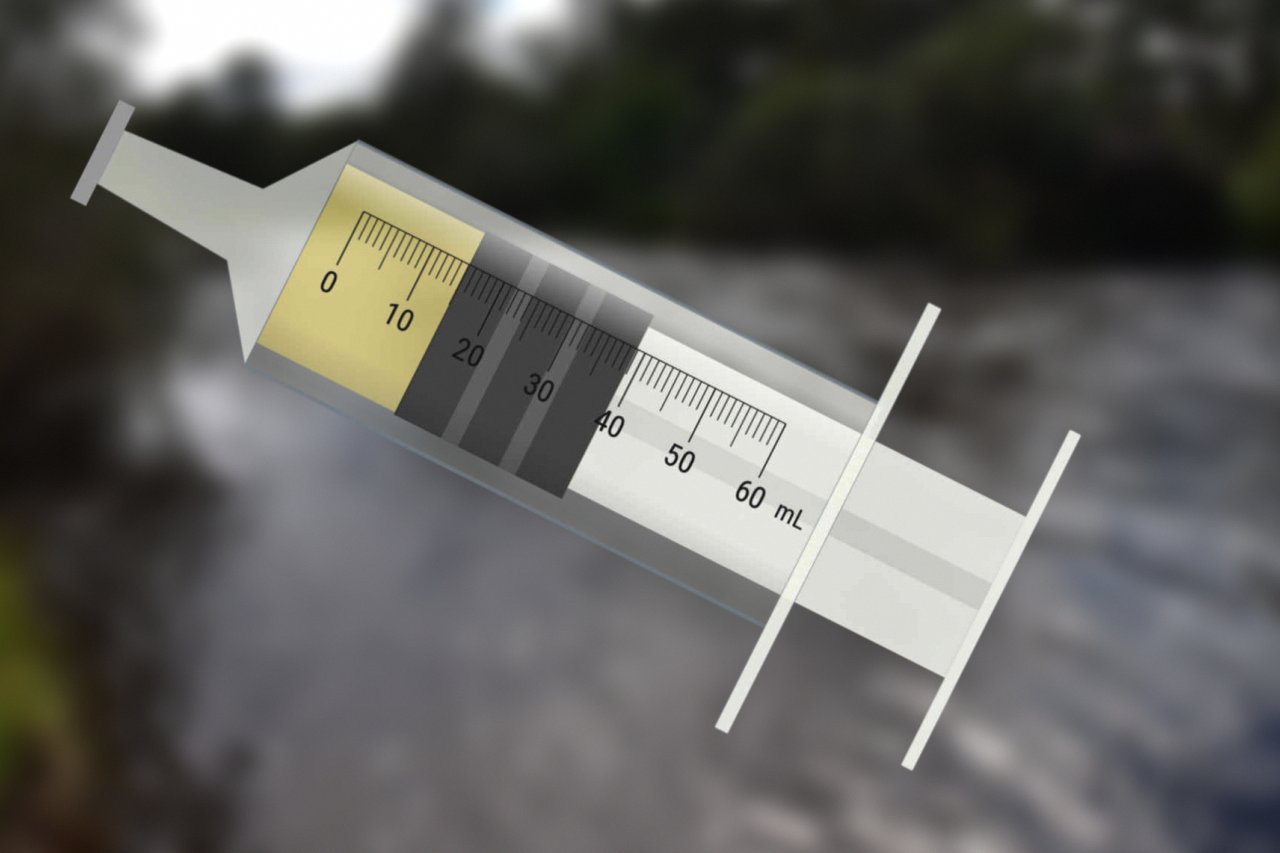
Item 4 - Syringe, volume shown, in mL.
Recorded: 15 mL
